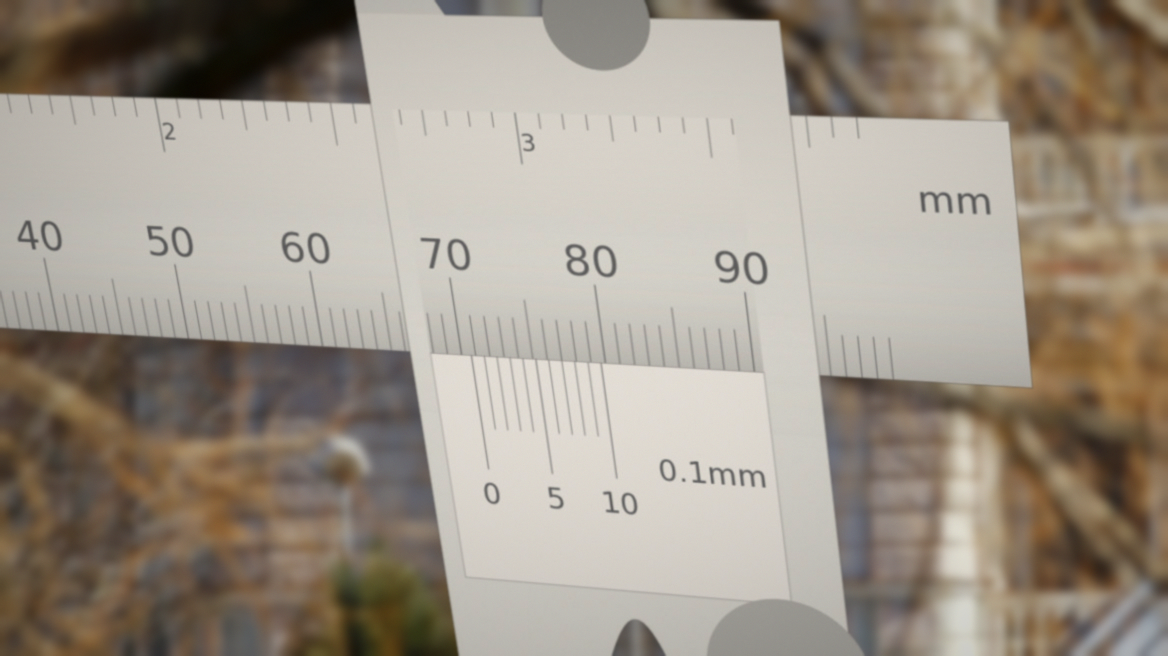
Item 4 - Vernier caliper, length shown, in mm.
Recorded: 70.7 mm
